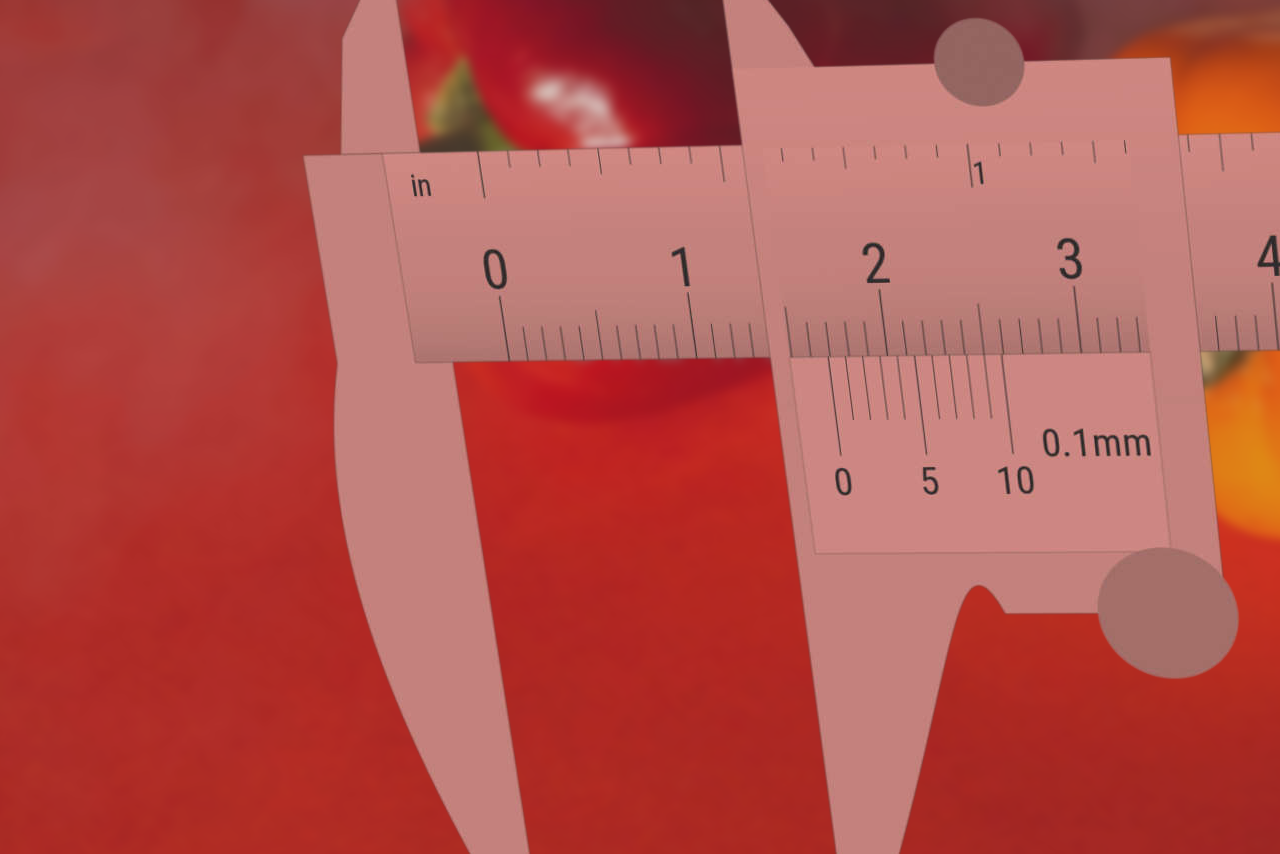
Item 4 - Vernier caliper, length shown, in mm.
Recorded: 16.9 mm
